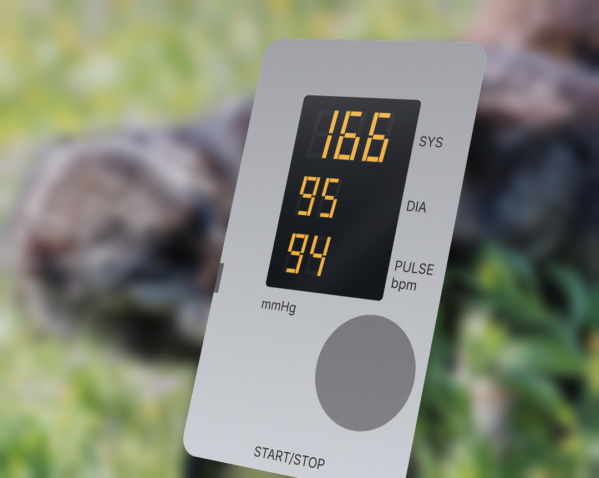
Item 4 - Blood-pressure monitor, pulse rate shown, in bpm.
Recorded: 94 bpm
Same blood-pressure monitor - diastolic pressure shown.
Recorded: 95 mmHg
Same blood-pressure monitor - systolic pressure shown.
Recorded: 166 mmHg
